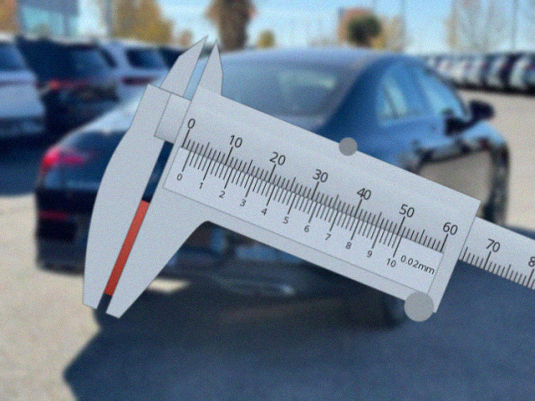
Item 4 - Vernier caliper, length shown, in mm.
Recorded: 2.0 mm
